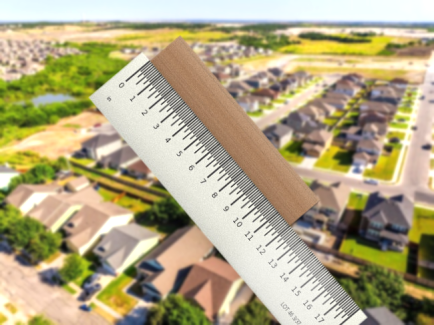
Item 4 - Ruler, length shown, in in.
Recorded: 12 in
